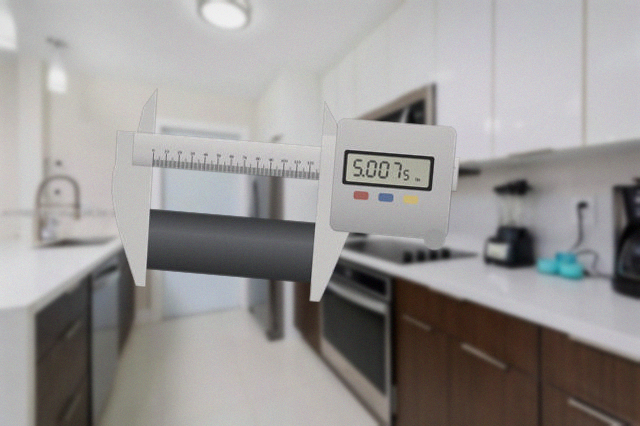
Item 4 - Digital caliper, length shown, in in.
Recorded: 5.0075 in
